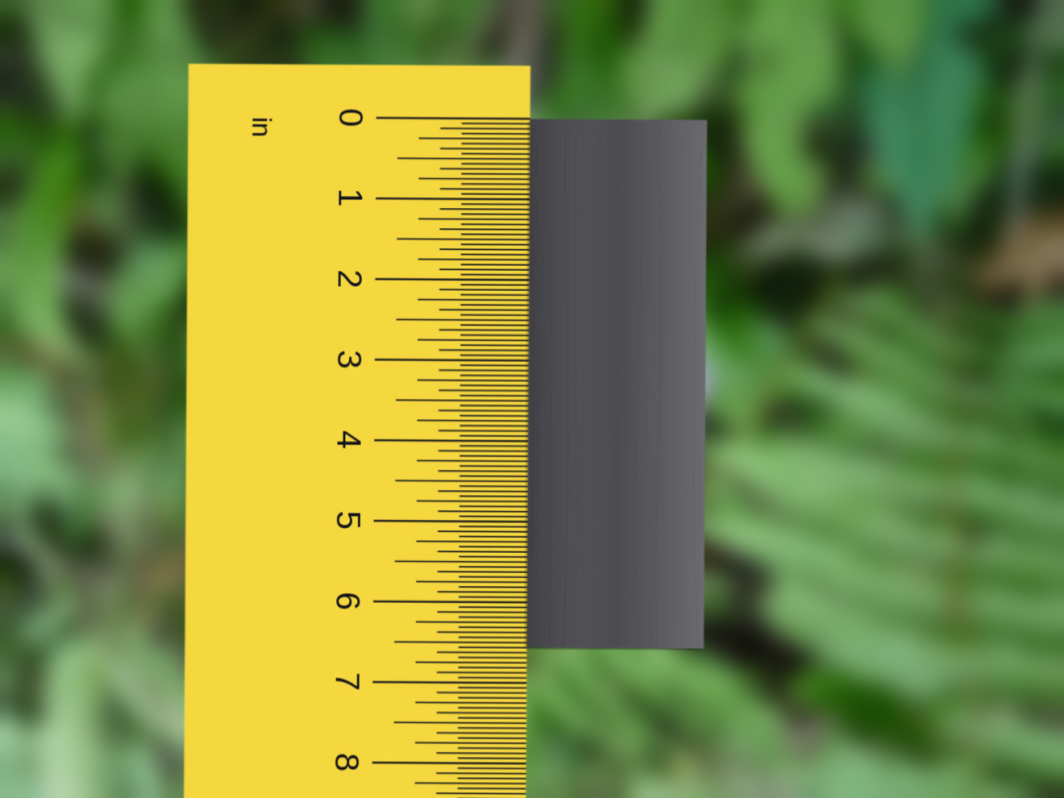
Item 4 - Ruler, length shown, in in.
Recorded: 6.5625 in
